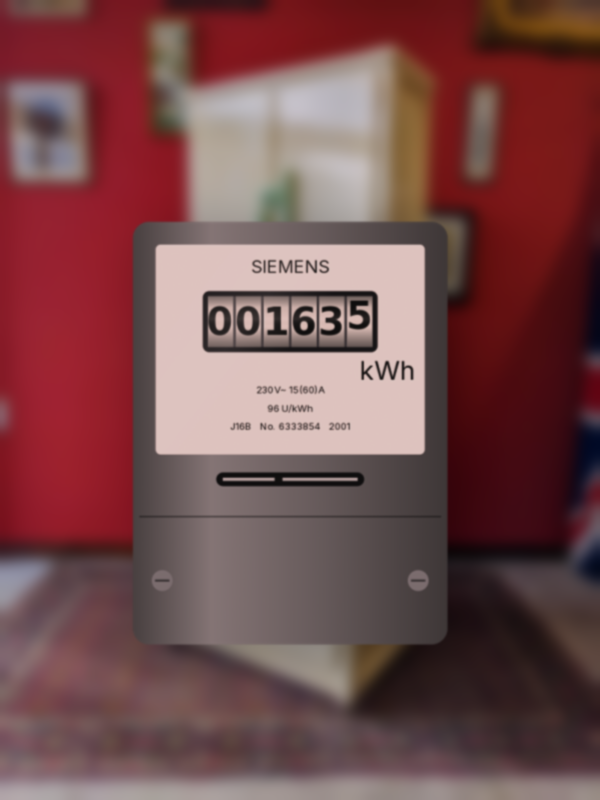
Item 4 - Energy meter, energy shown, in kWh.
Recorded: 1635 kWh
